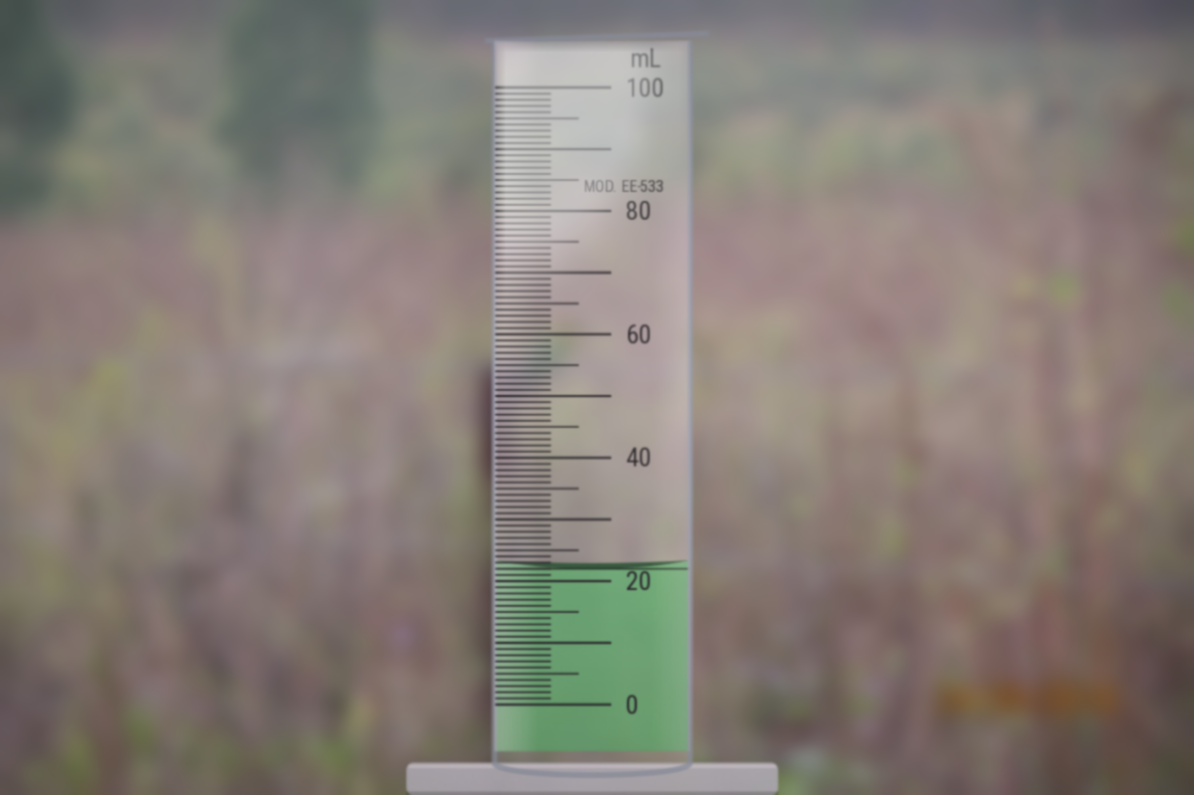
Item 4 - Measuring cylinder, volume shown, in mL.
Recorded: 22 mL
